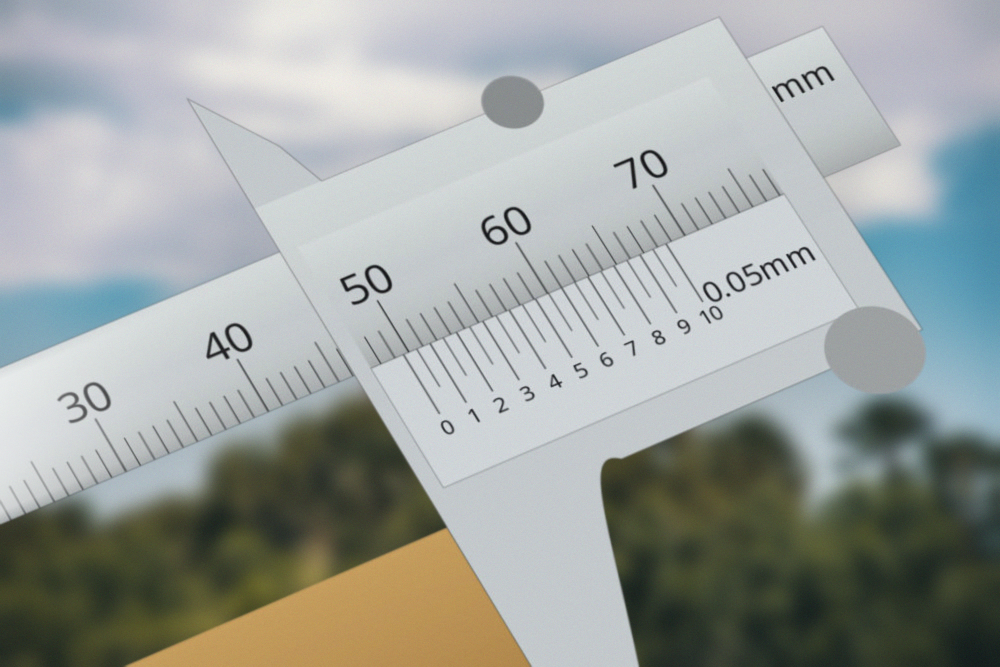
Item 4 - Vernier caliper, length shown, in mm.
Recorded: 49.6 mm
